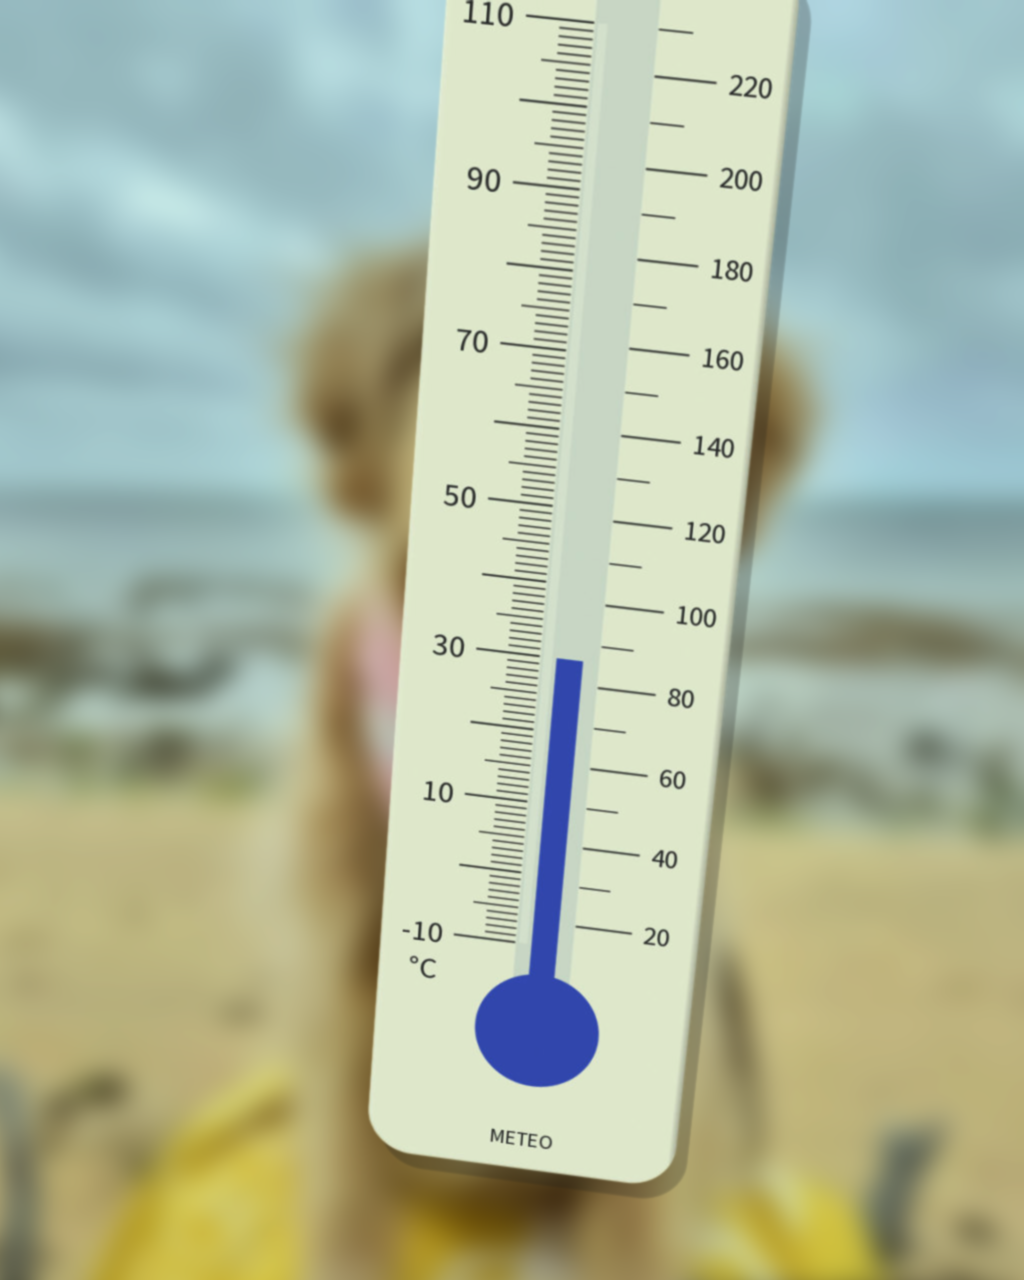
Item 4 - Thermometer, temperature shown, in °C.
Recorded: 30 °C
